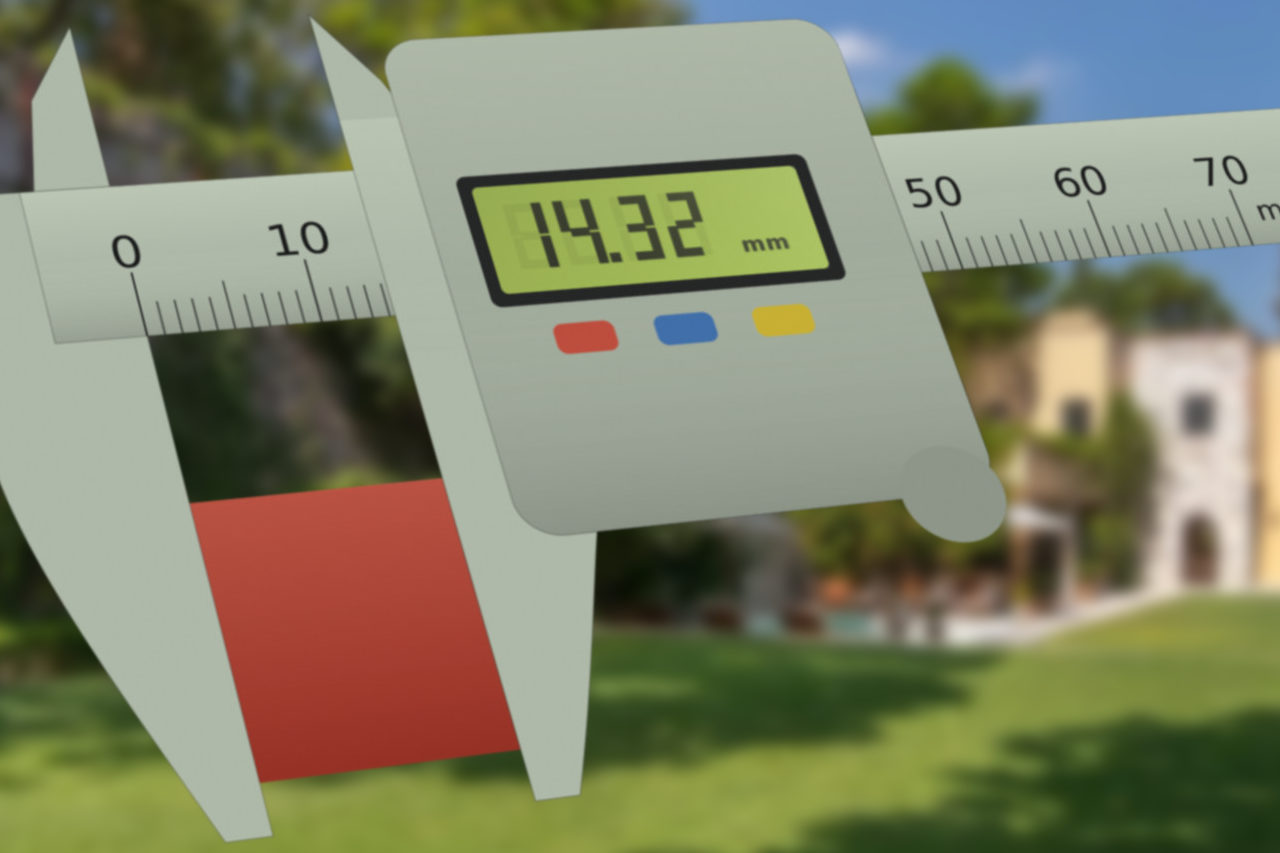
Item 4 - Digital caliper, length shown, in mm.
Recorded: 14.32 mm
